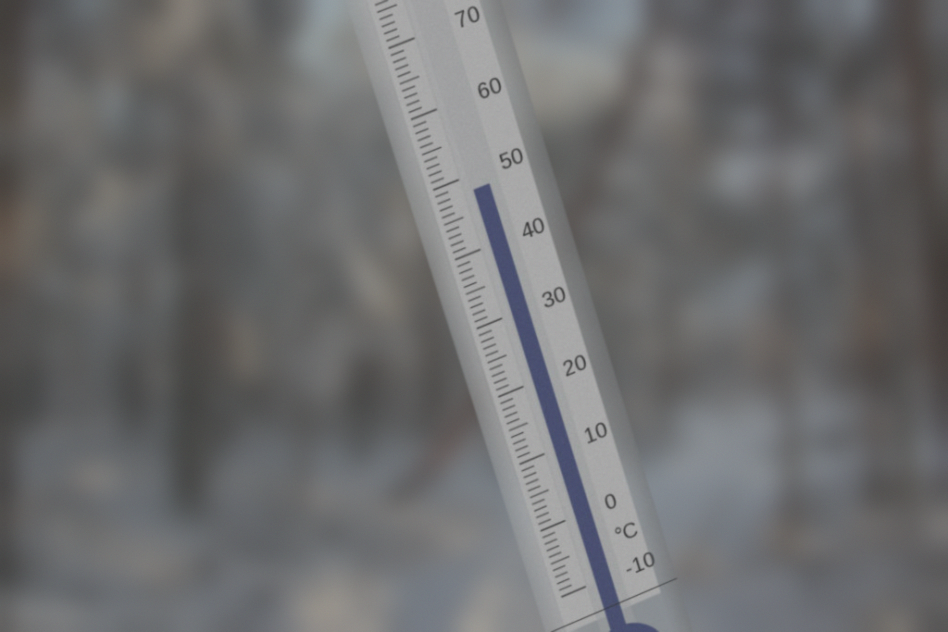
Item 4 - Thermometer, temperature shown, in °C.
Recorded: 48 °C
